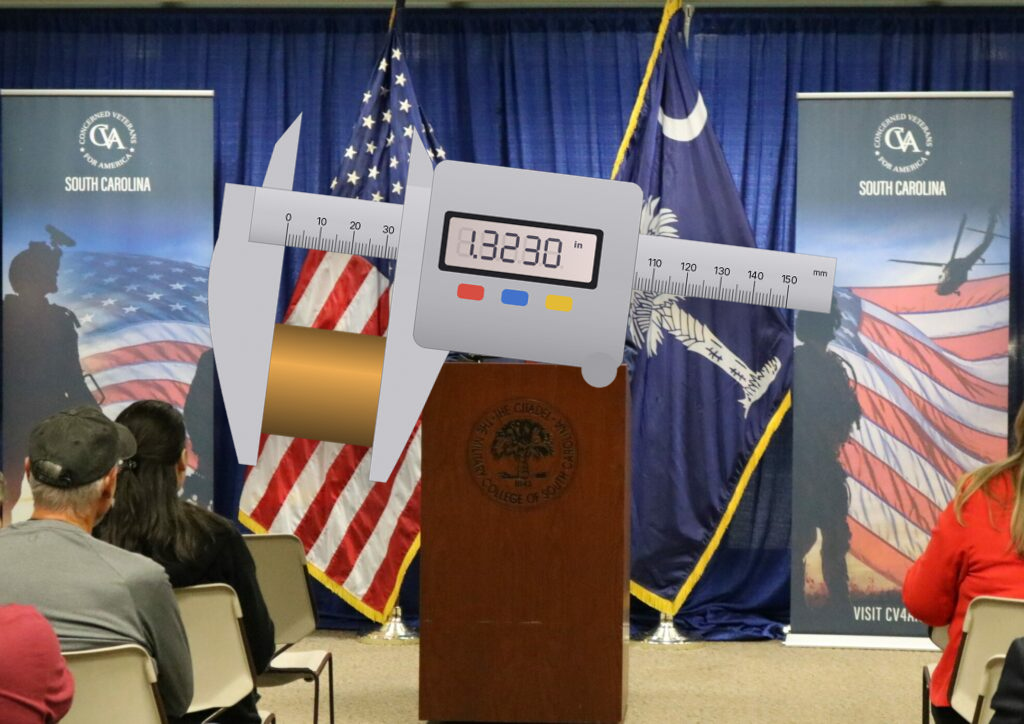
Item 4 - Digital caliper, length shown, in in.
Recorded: 1.3230 in
